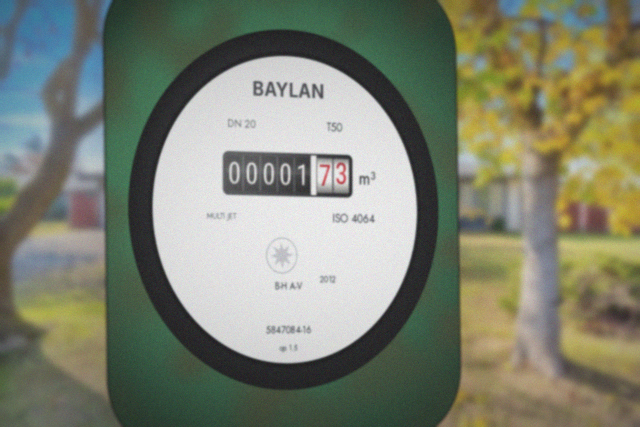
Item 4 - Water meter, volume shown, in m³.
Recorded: 1.73 m³
